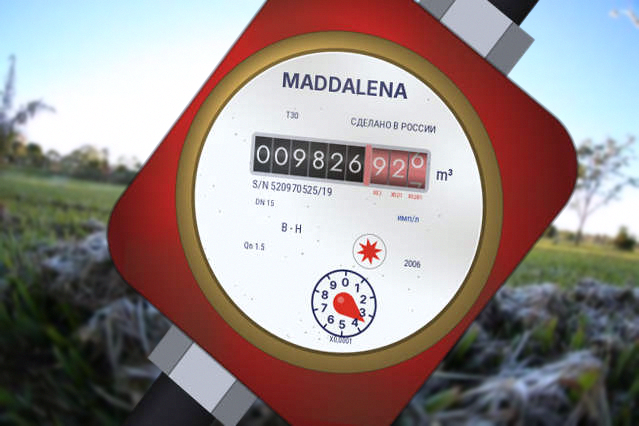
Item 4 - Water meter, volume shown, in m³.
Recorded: 9826.9263 m³
